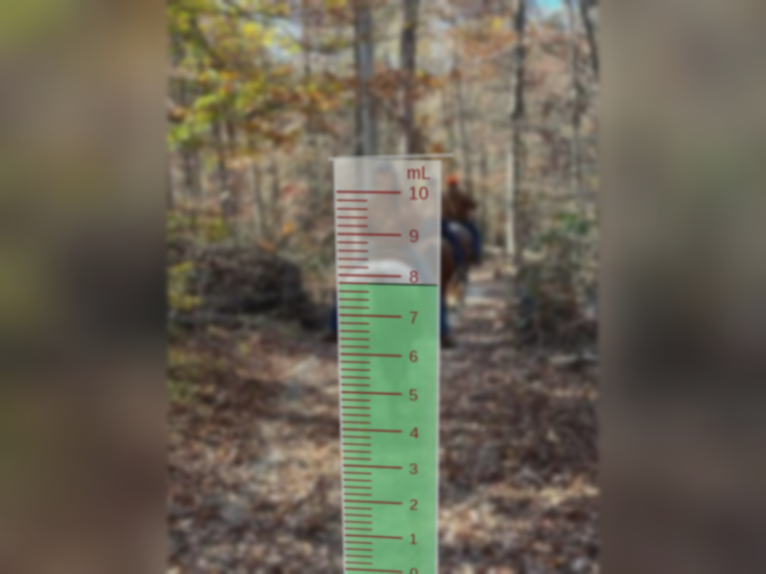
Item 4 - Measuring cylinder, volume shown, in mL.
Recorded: 7.8 mL
